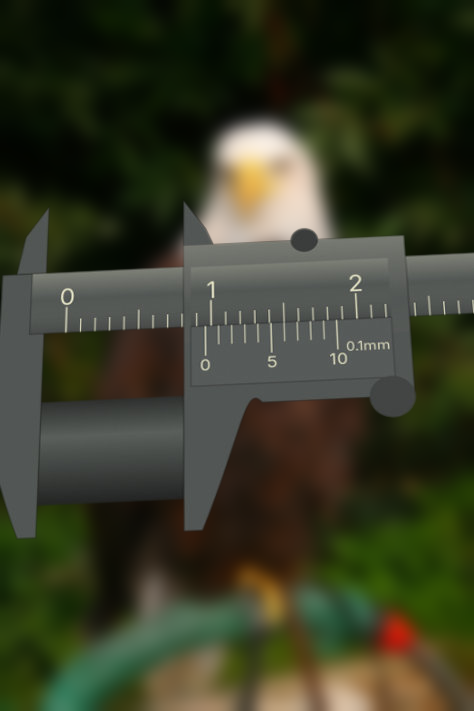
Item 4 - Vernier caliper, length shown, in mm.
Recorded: 9.6 mm
